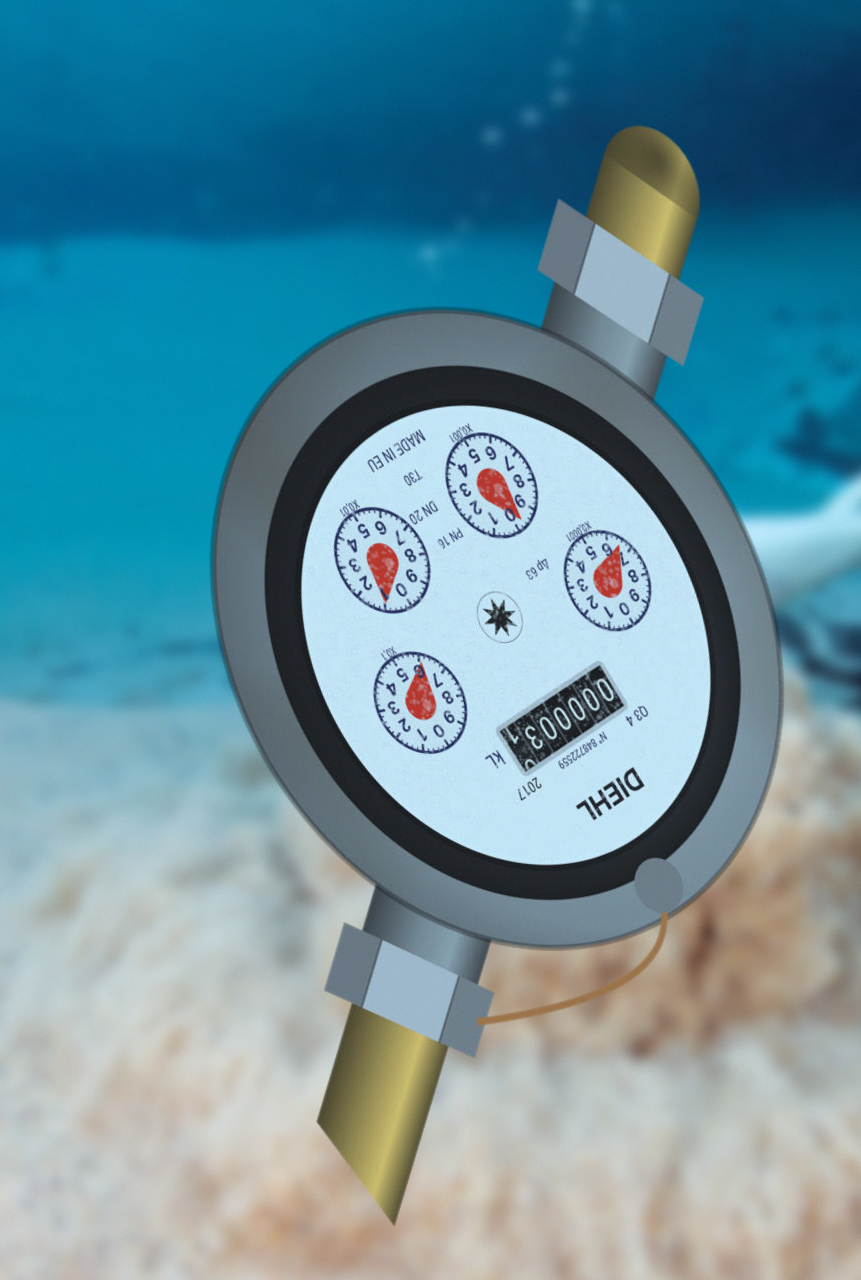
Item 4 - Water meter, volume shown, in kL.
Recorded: 30.6096 kL
